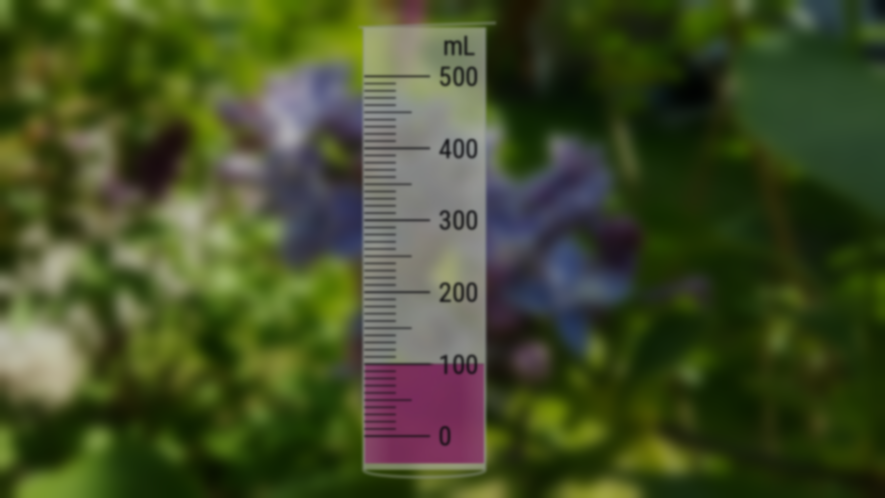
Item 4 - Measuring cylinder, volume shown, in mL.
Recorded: 100 mL
